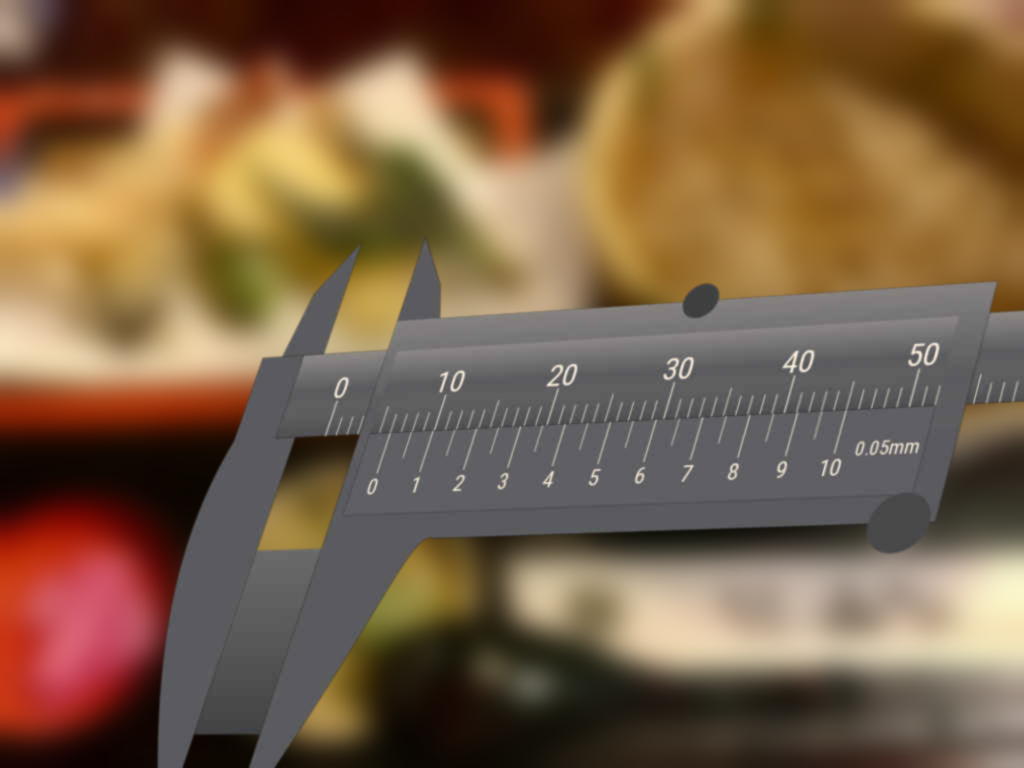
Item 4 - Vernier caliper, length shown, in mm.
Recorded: 6.0 mm
